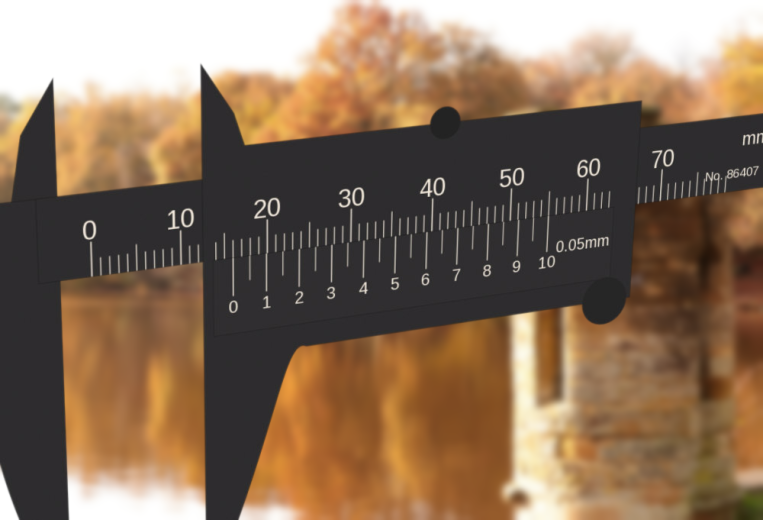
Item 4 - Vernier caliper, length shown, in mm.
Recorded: 16.0 mm
